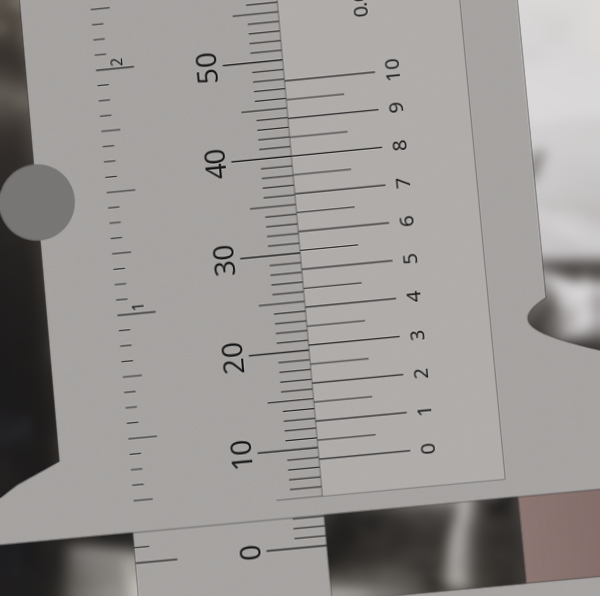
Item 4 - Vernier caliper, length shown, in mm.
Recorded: 8.8 mm
